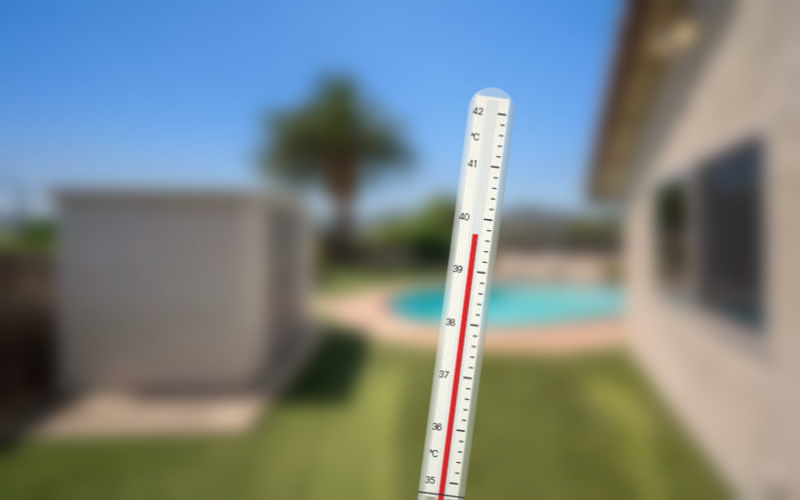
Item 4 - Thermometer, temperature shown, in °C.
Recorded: 39.7 °C
